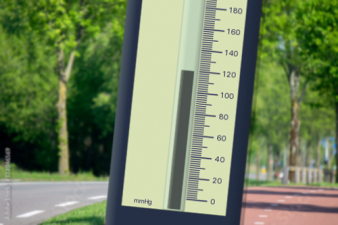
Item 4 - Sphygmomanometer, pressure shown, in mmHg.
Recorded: 120 mmHg
